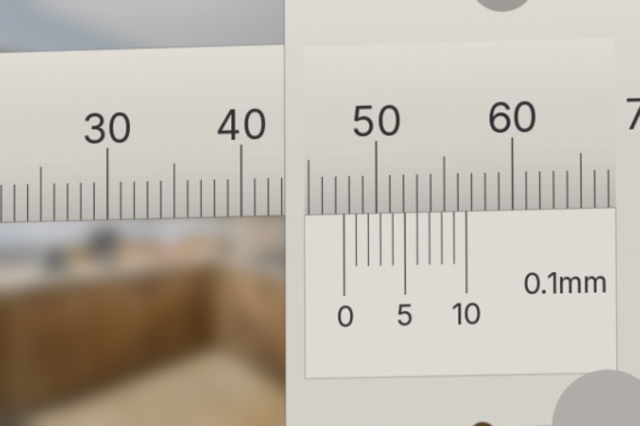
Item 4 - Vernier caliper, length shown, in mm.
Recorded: 47.6 mm
